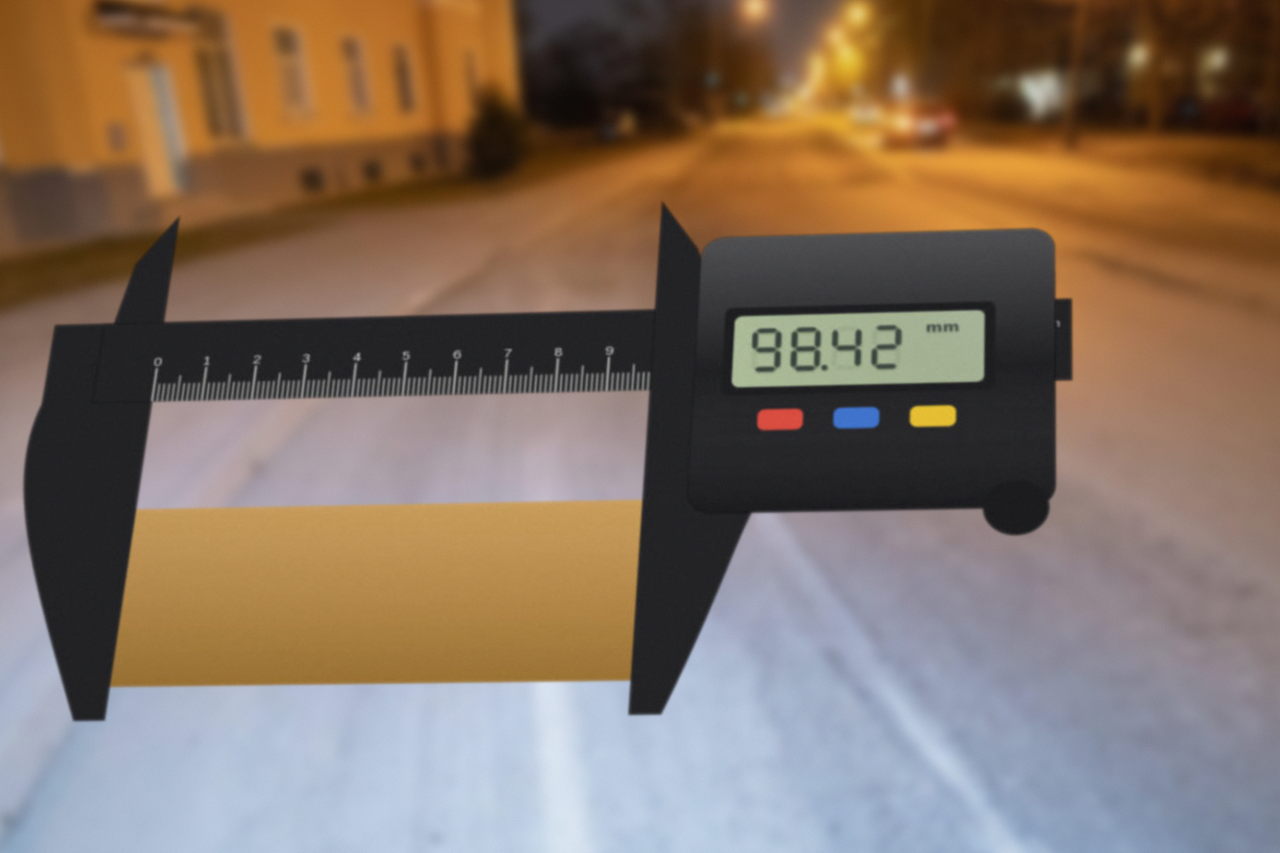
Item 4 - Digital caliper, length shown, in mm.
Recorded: 98.42 mm
